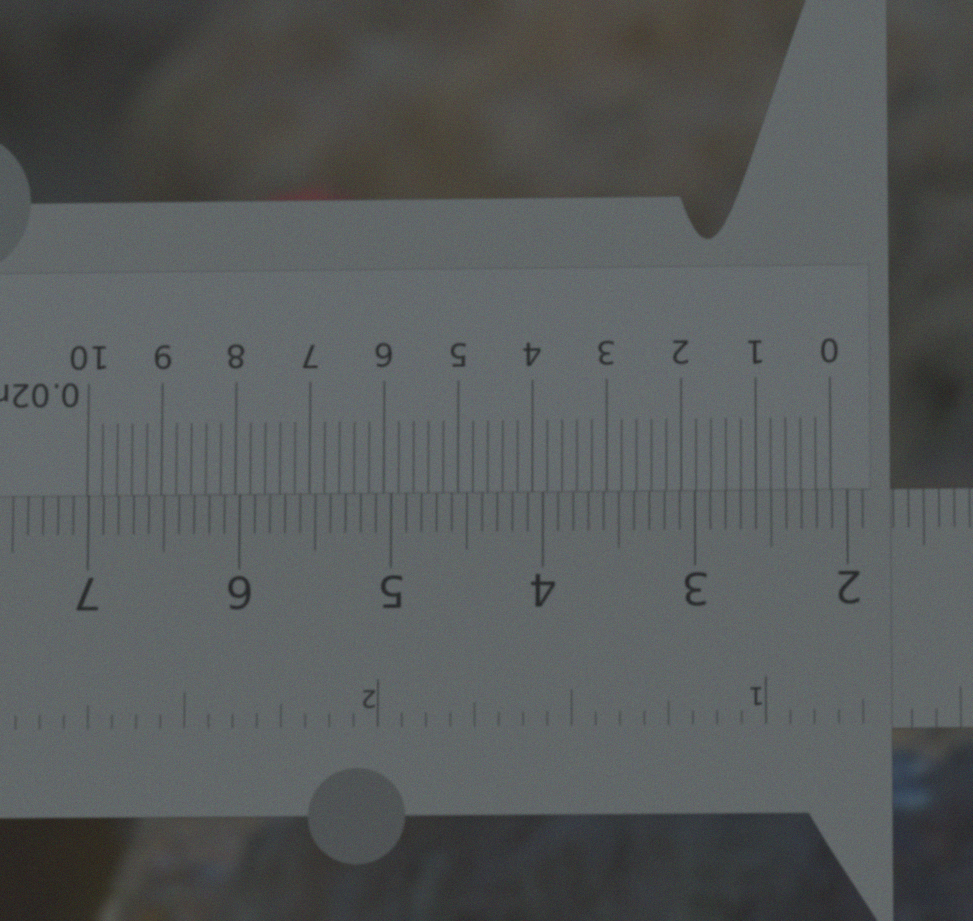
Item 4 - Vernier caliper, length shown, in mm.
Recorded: 21.1 mm
